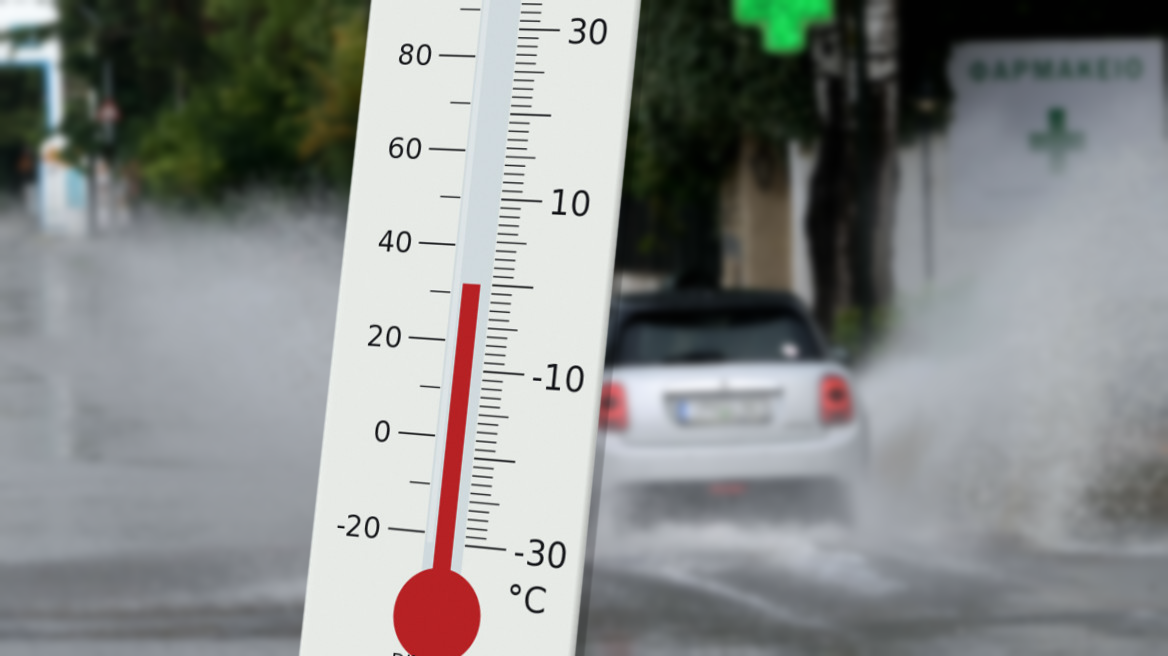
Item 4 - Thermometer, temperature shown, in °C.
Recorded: 0 °C
